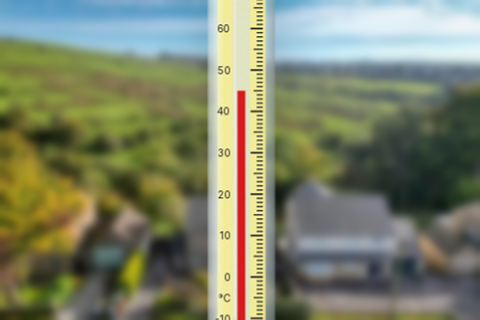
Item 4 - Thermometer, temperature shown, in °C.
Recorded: 45 °C
